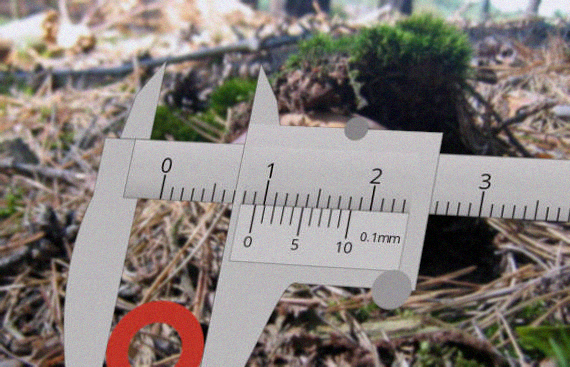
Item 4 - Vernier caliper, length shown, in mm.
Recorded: 9.2 mm
